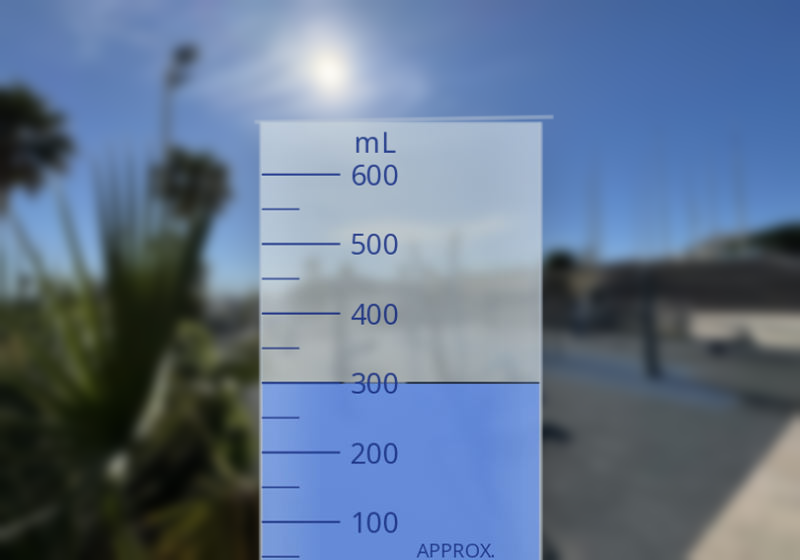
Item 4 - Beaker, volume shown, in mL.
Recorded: 300 mL
